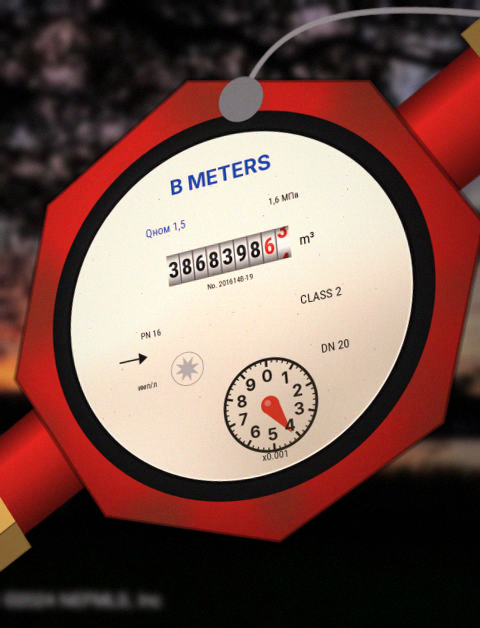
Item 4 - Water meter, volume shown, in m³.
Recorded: 3868398.634 m³
